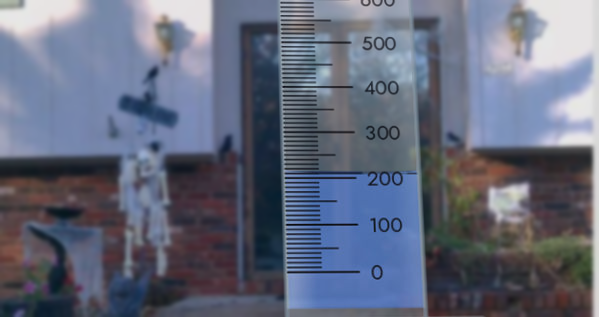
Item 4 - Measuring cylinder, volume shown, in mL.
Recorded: 210 mL
